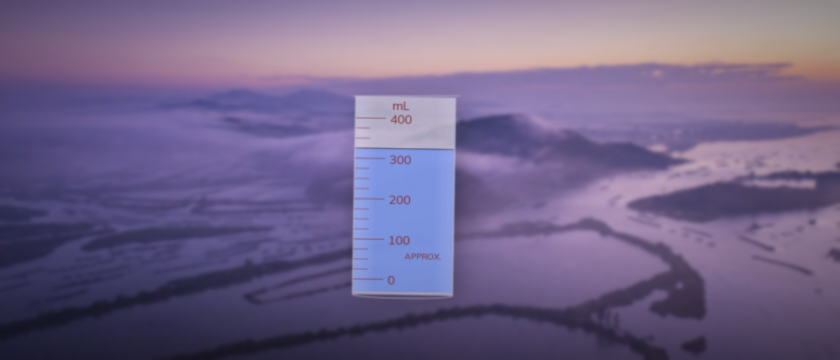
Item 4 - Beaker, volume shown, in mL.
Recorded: 325 mL
